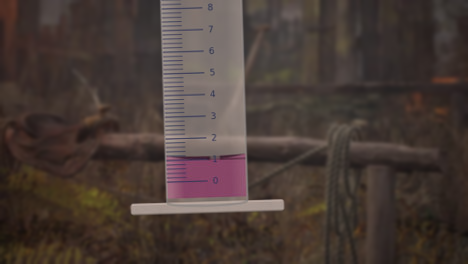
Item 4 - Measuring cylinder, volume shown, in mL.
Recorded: 1 mL
